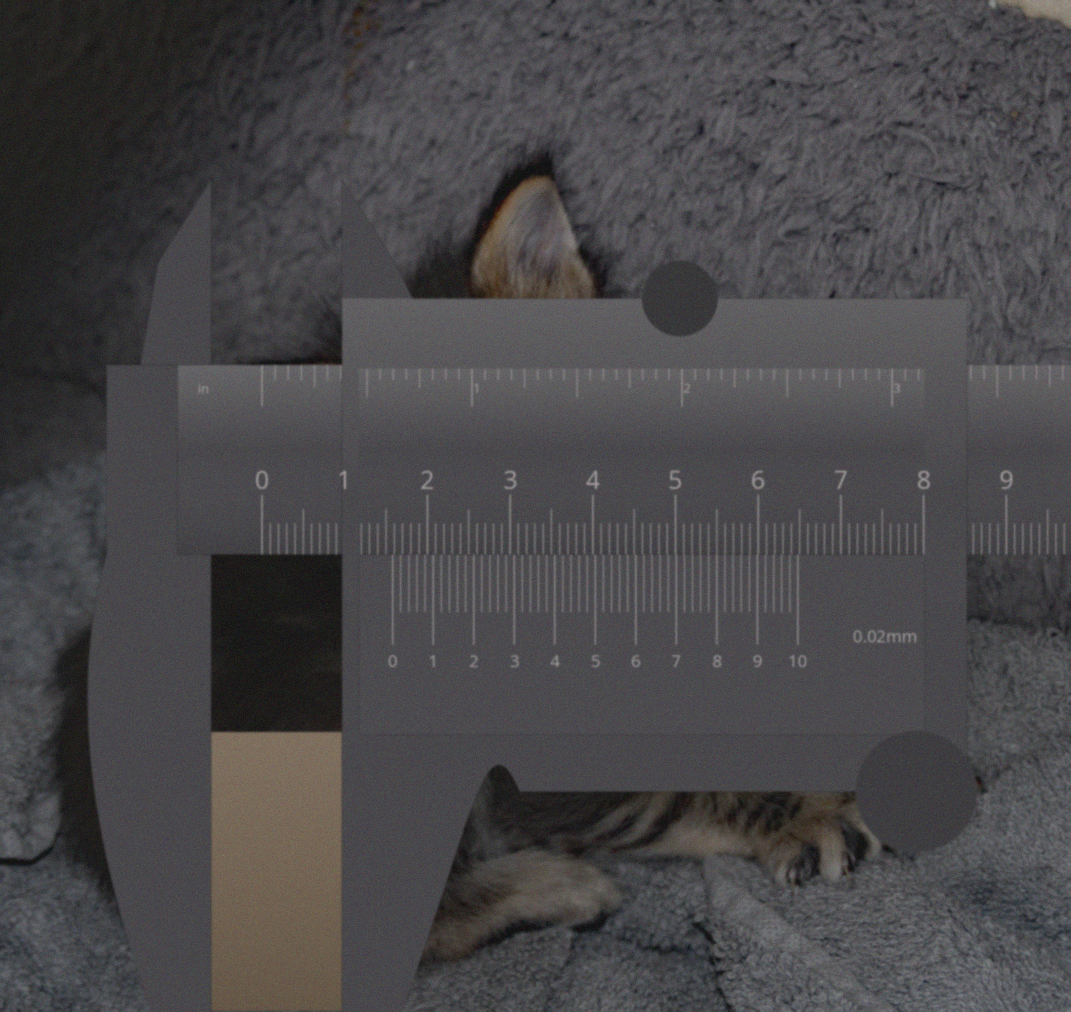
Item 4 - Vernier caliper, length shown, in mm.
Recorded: 15.8 mm
